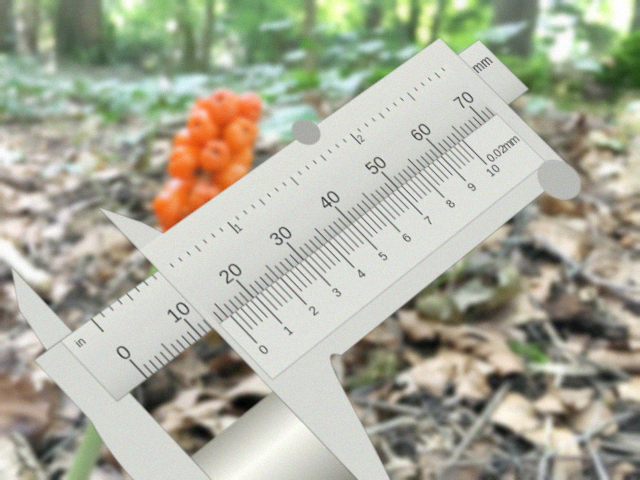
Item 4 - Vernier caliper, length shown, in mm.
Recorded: 15.5 mm
